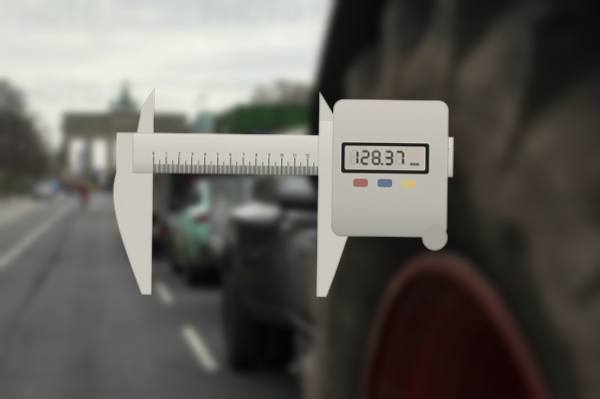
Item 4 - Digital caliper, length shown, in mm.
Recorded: 128.37 mm
